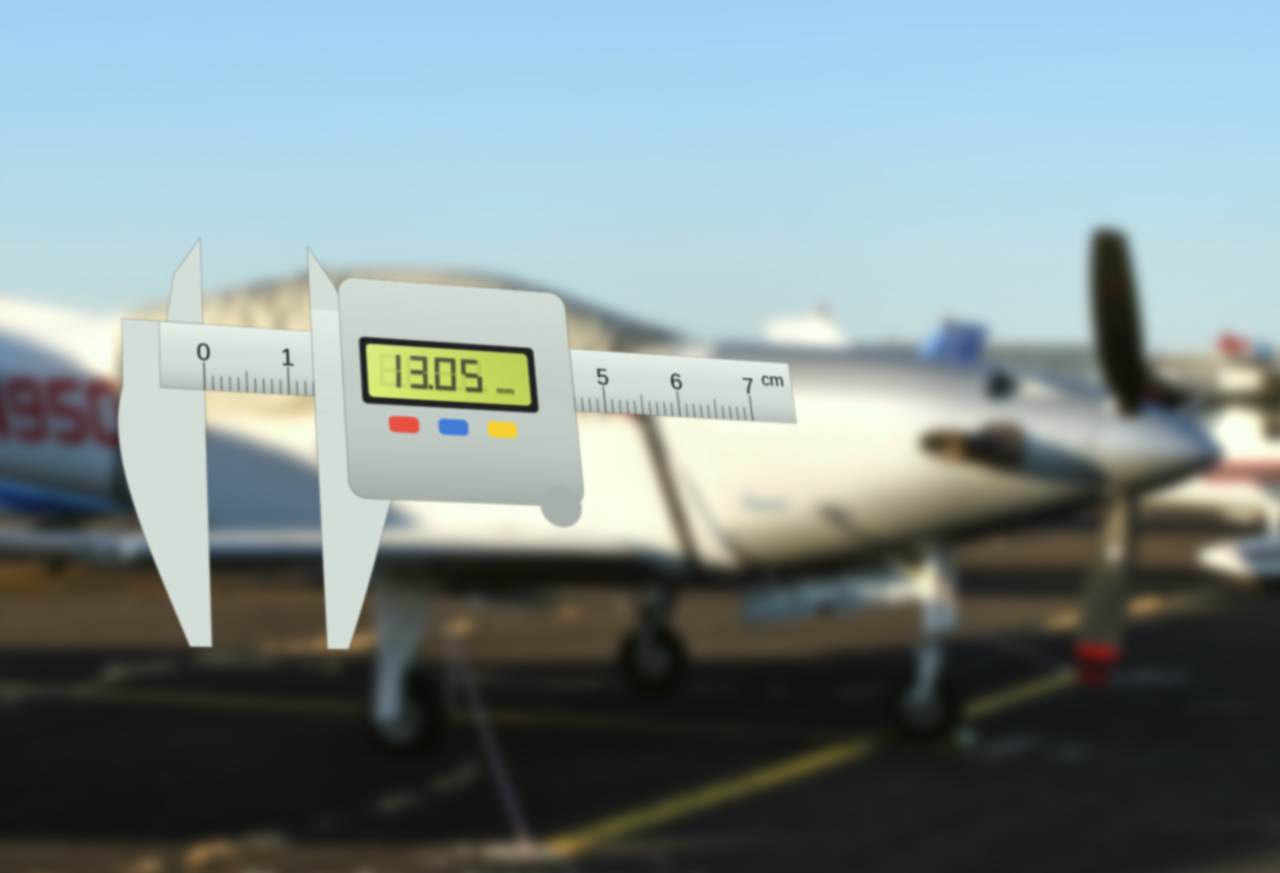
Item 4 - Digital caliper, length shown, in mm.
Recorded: 13.05 mm
